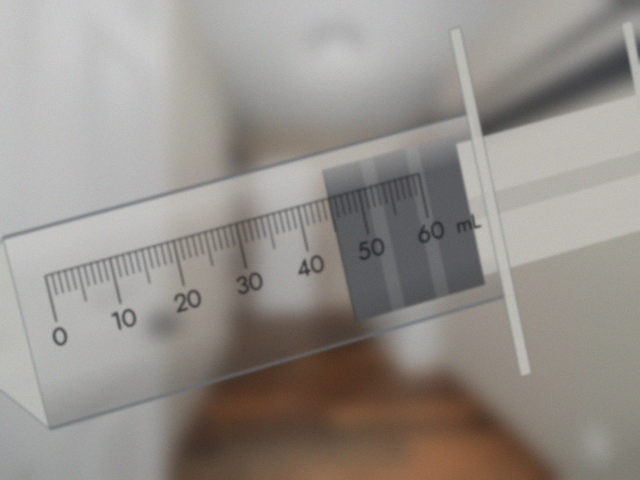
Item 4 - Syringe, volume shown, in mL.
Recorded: 45 mL
